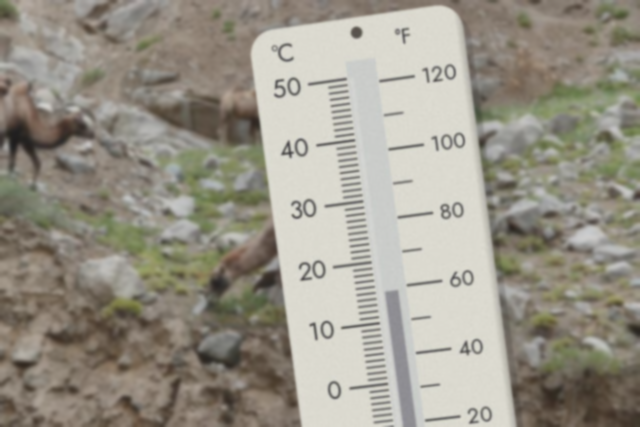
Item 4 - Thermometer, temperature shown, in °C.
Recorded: 15 °C
